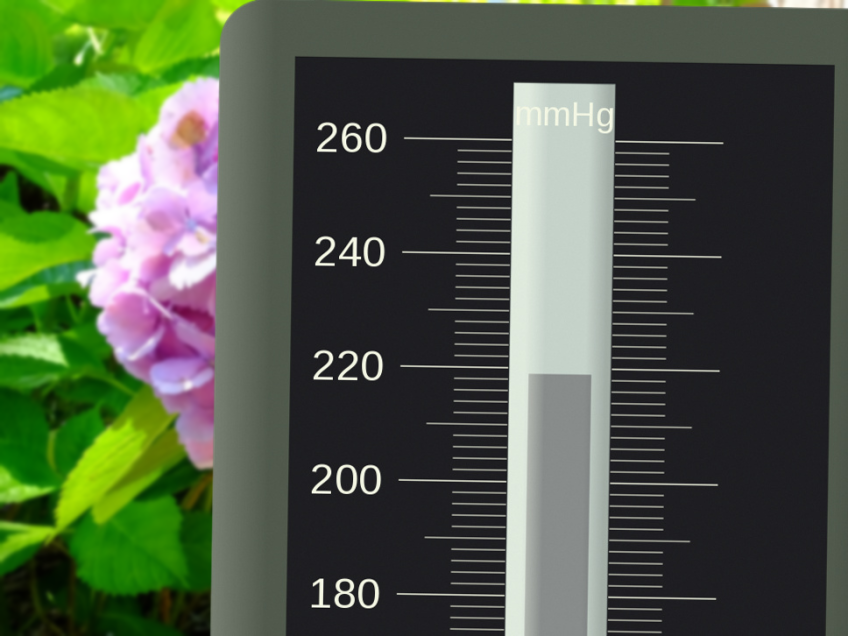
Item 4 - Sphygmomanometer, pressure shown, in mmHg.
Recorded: 219 mmHg
